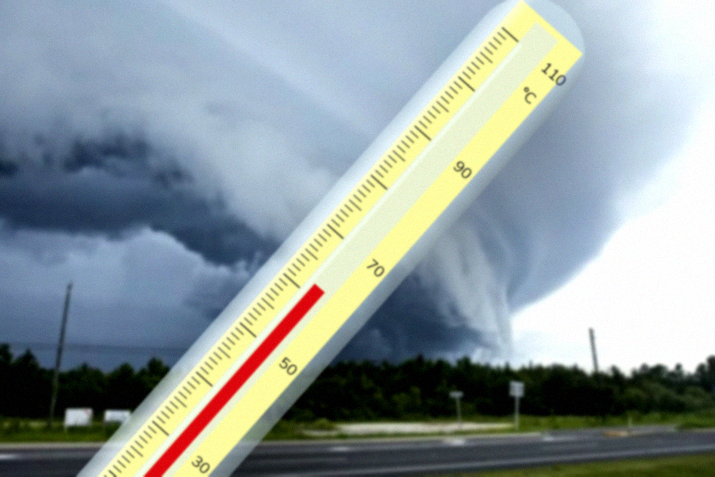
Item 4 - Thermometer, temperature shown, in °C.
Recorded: 62 °C
